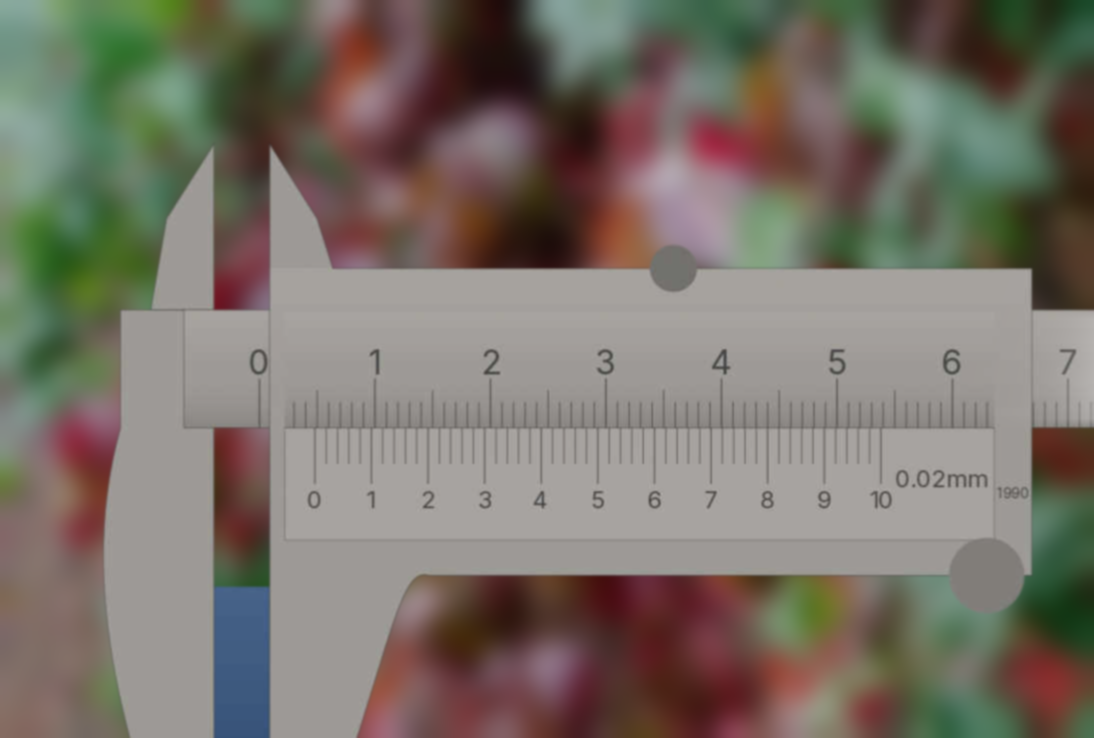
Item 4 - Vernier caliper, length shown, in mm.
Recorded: 4.8 mm
